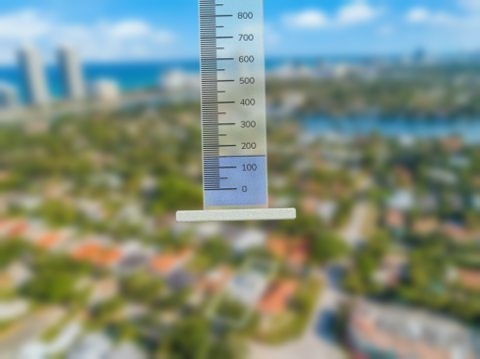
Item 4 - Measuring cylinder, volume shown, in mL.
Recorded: 150 mL
